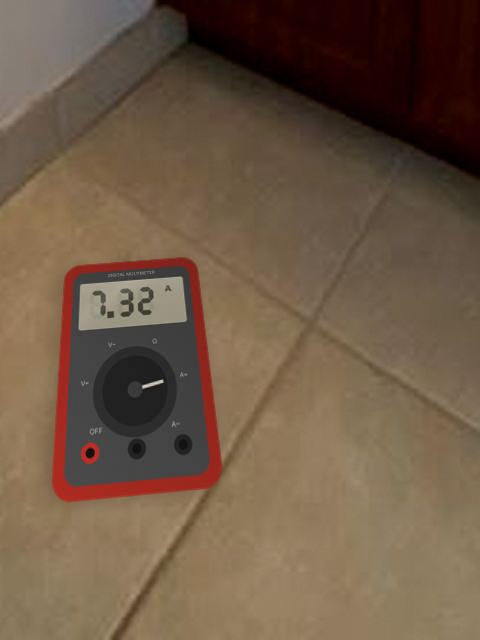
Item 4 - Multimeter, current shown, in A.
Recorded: 7.32 A
